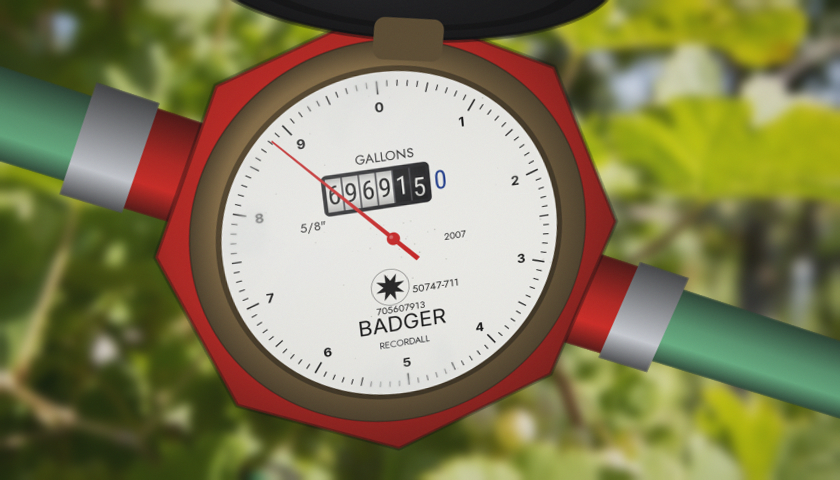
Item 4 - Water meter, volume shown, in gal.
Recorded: 6969148.8 gal
